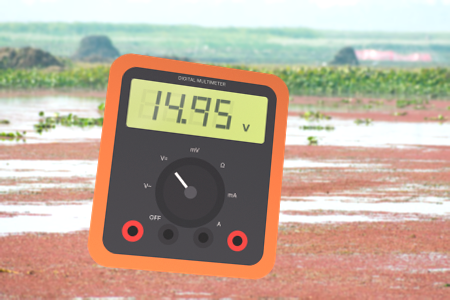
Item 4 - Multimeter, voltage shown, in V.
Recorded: 14.95 V
